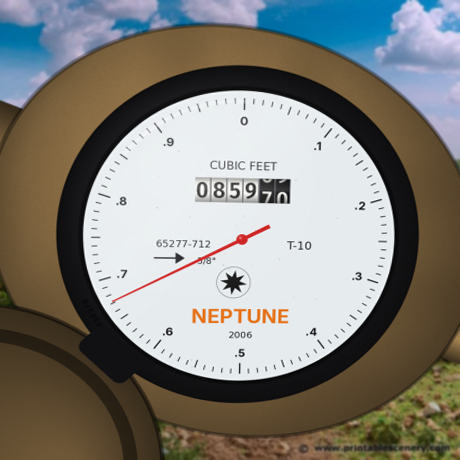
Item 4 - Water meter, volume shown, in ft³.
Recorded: 85969.67 ft³
